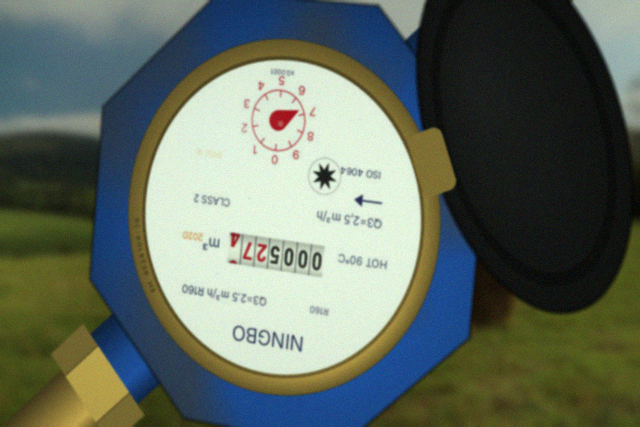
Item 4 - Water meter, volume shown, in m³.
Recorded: 5.2736 m³
